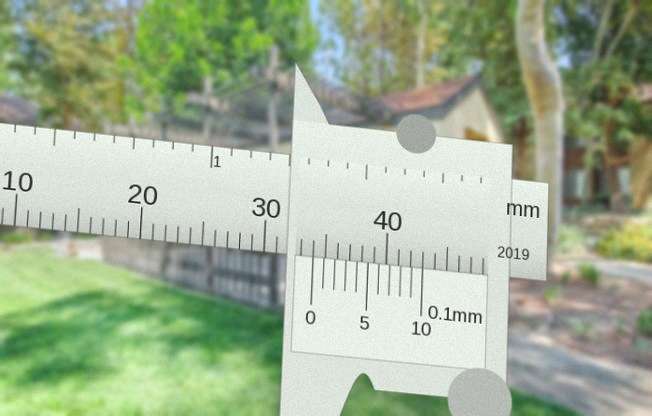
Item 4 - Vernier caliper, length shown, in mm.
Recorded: 34.0 mm
